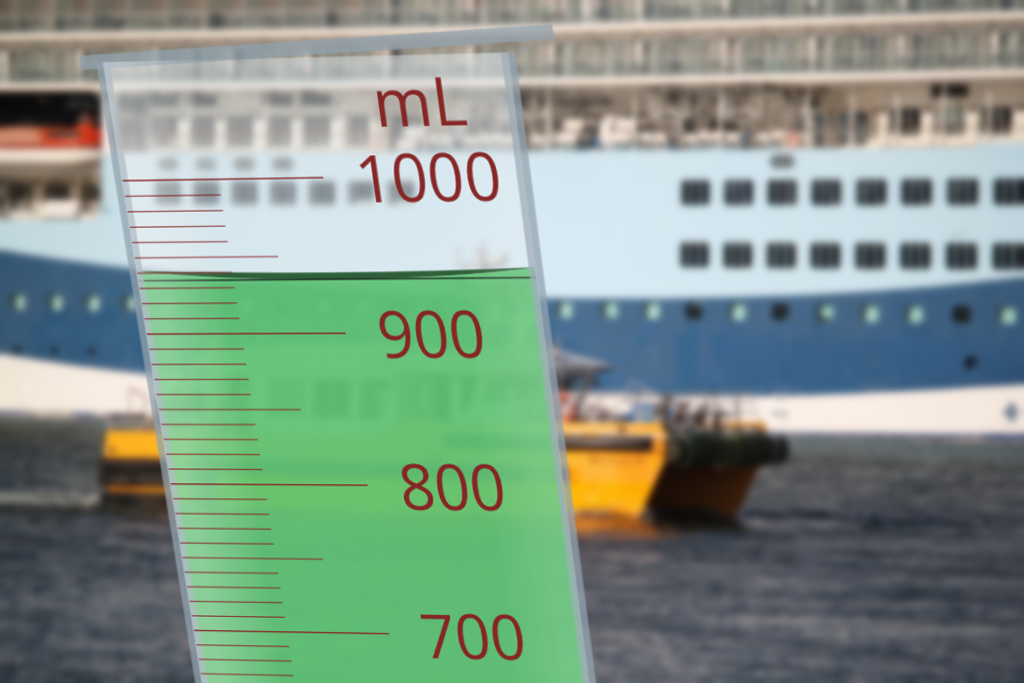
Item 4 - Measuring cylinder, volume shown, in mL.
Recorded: 935 mL
